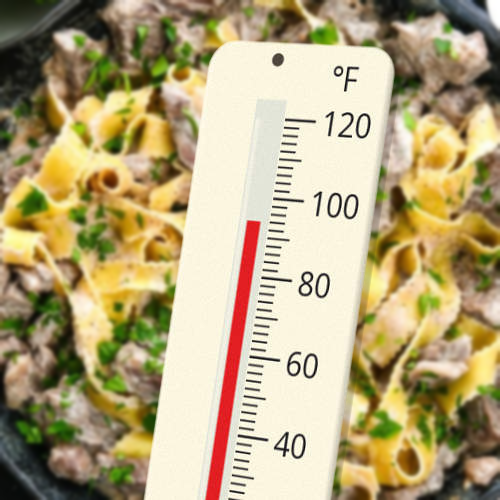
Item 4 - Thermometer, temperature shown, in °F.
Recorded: 94 °F
